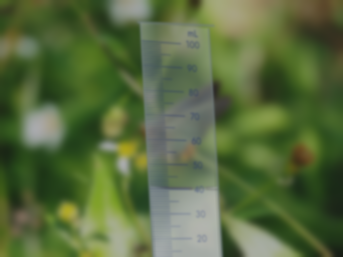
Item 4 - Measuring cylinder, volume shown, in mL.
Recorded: 40 mL
